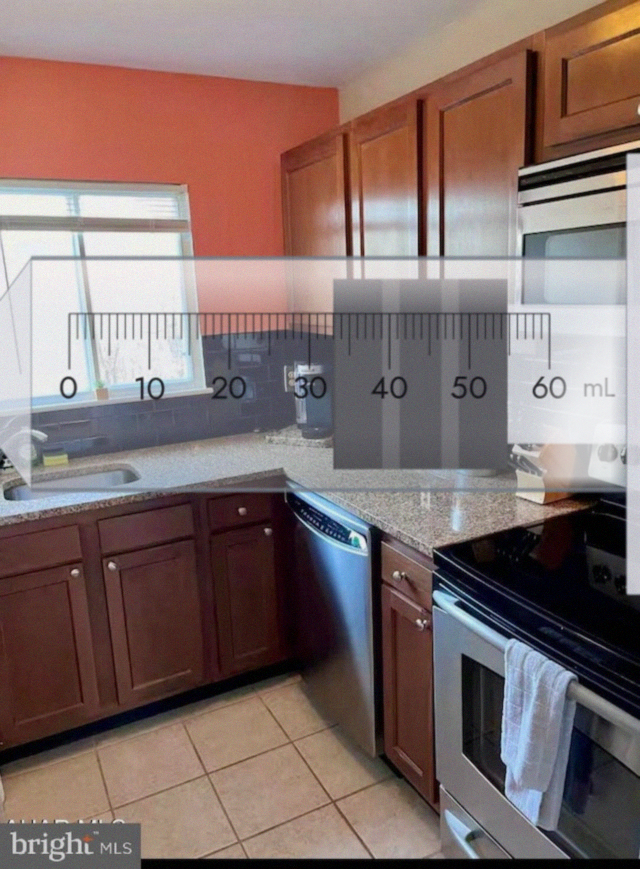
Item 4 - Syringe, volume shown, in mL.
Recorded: 33 mL
